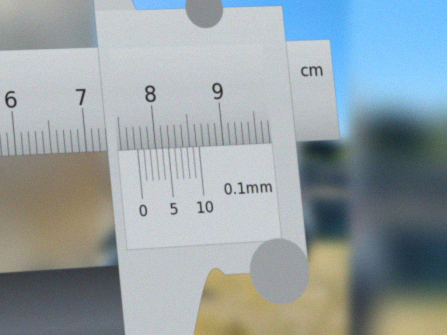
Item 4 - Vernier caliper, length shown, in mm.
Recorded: 77.4 mm
